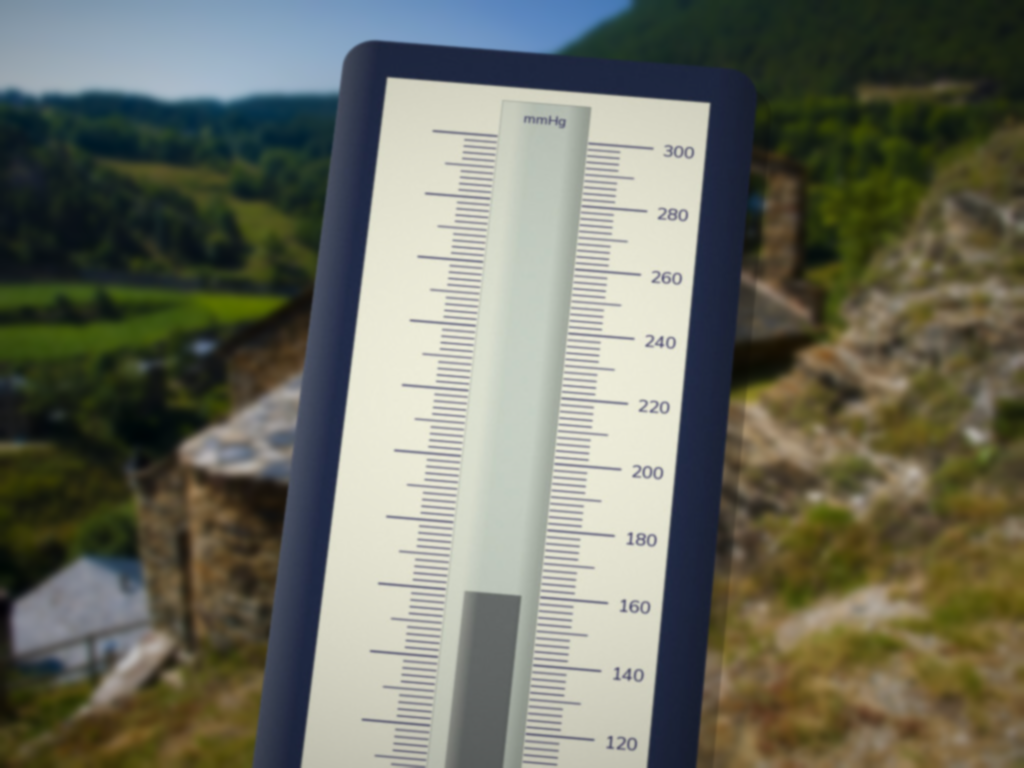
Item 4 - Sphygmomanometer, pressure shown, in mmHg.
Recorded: 160 mmHg
